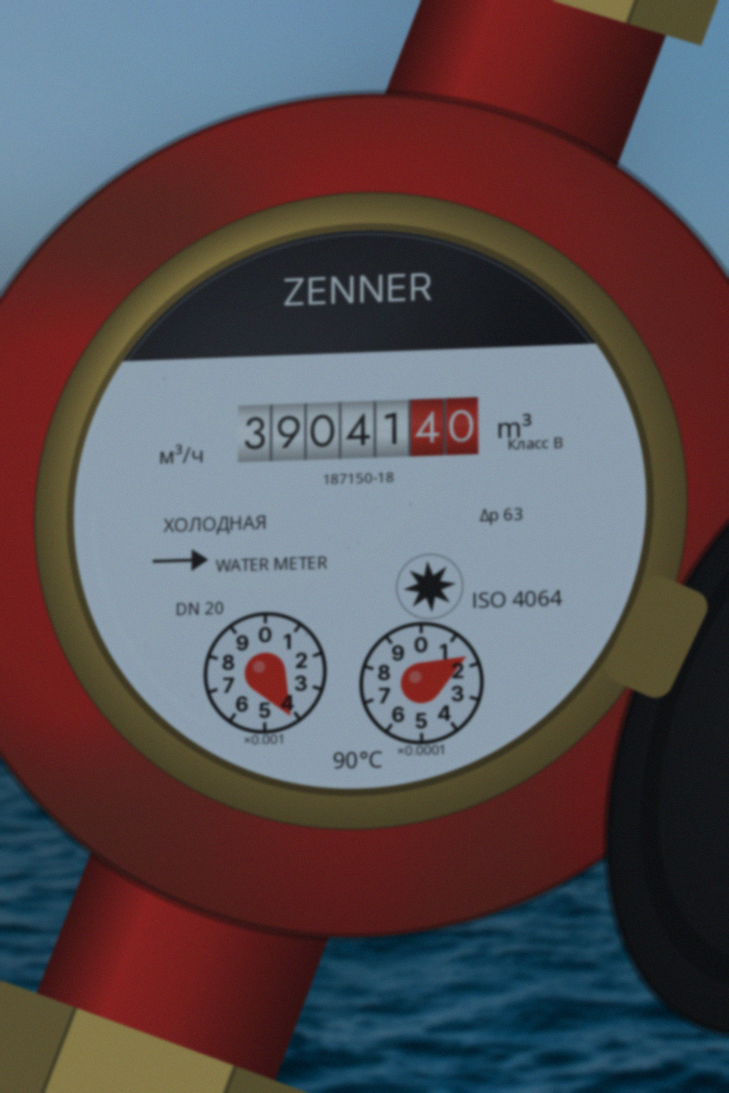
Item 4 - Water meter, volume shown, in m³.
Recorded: 39041.4041 m³
